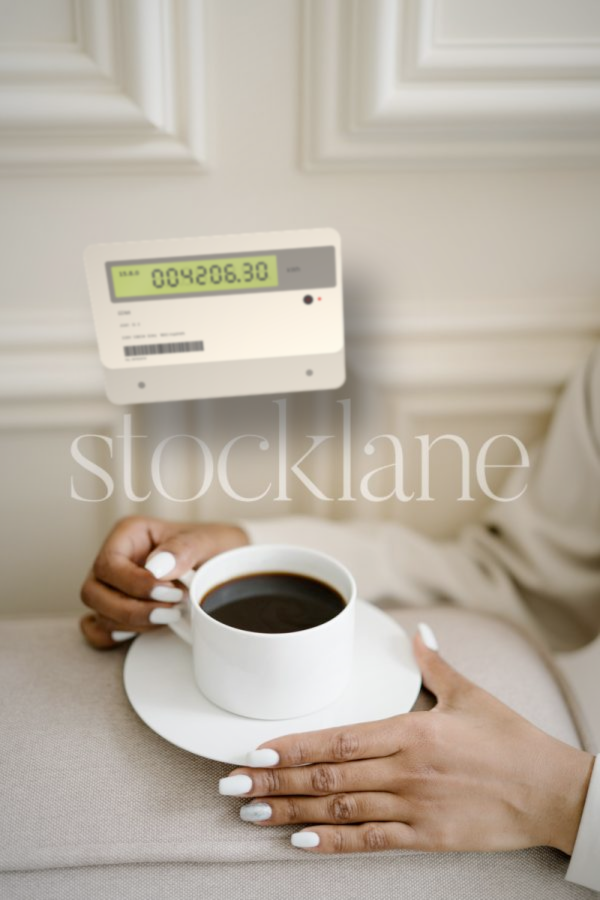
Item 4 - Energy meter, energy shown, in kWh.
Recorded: 4206.30 kWh
